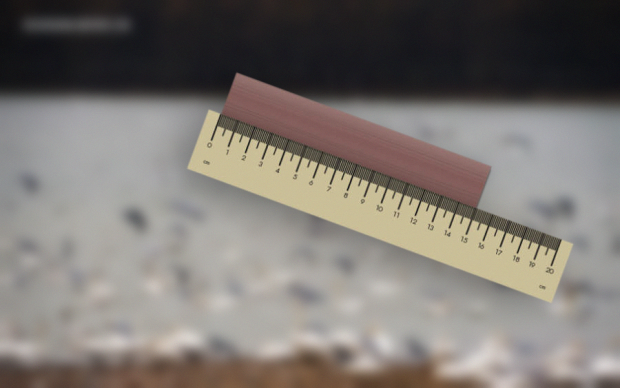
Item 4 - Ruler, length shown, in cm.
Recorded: 15 cm
